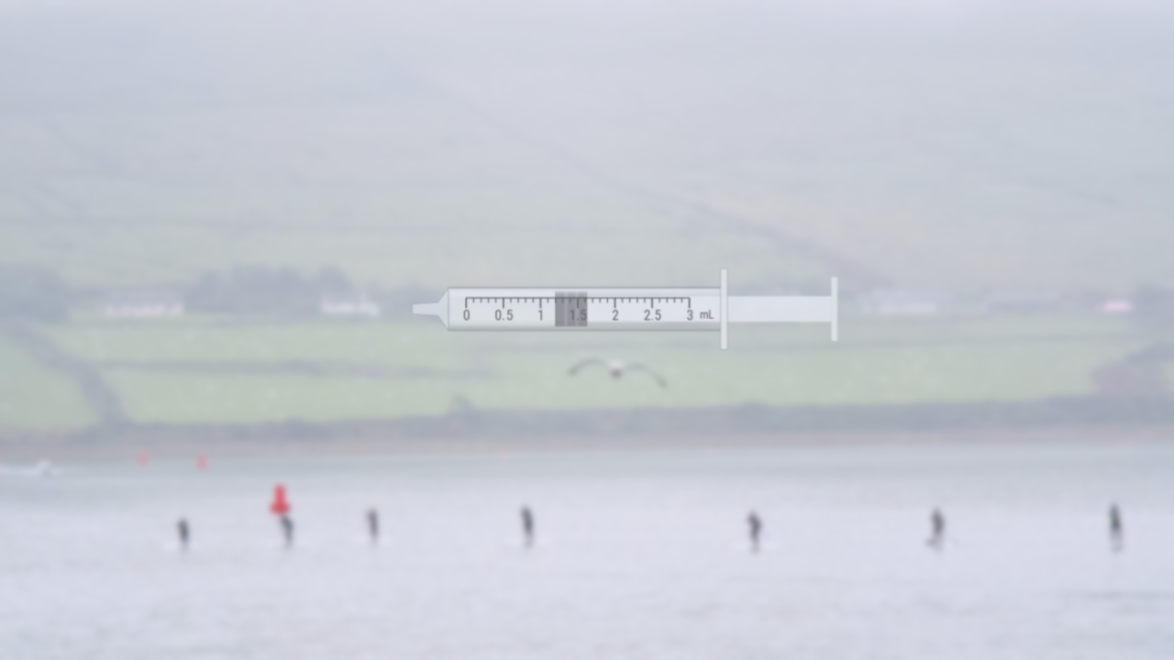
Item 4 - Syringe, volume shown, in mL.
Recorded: 1.2 mL
